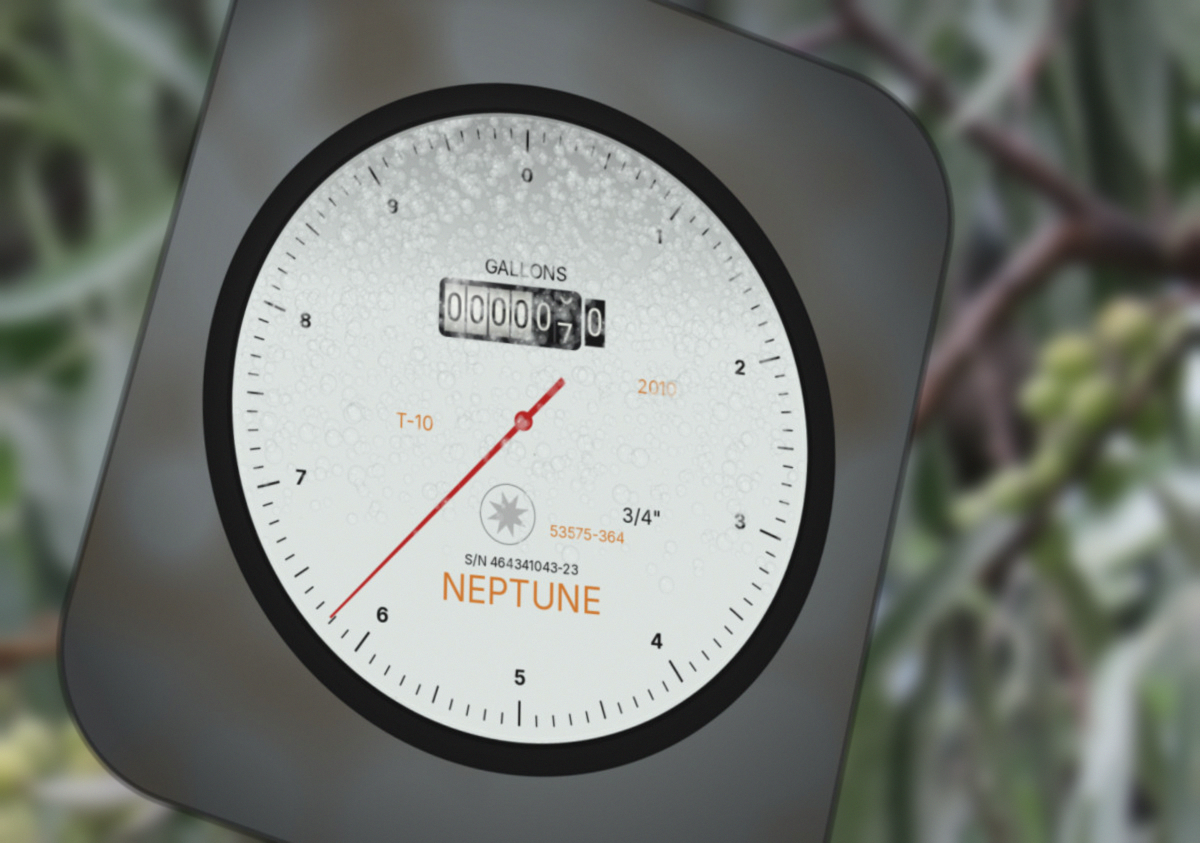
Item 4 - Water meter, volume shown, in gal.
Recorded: 66.2 gal
